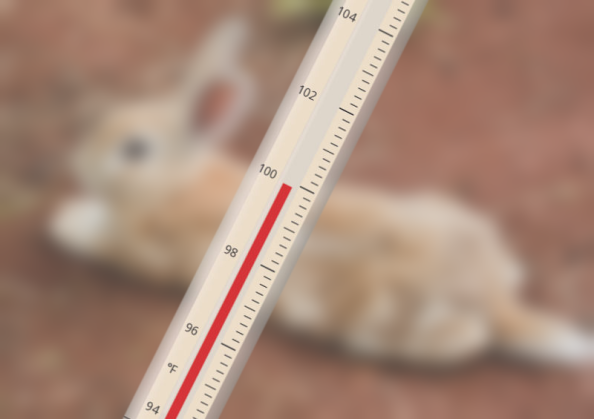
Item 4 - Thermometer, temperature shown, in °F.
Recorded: 99.9 °F
